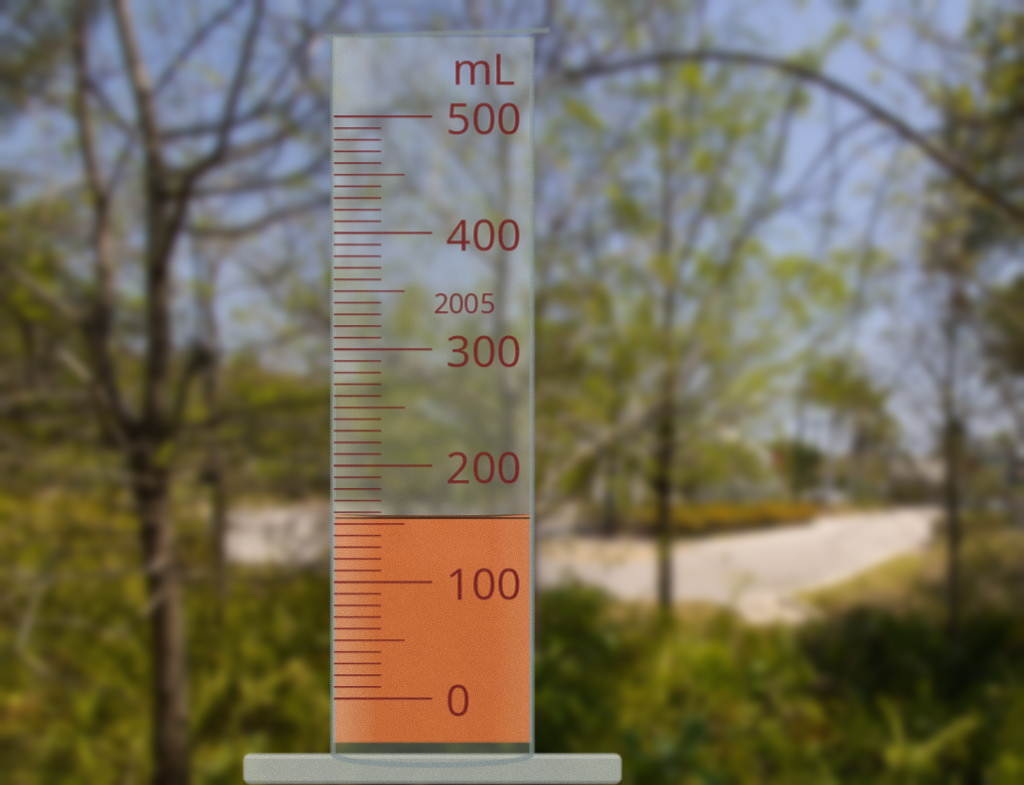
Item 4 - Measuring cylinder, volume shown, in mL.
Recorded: 155 mL
